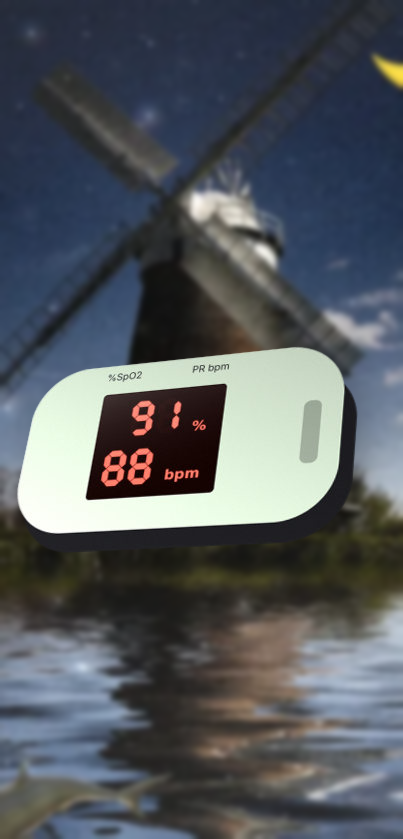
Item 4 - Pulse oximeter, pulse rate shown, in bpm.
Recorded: 88 bpm
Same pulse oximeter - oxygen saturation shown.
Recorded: 91 %
